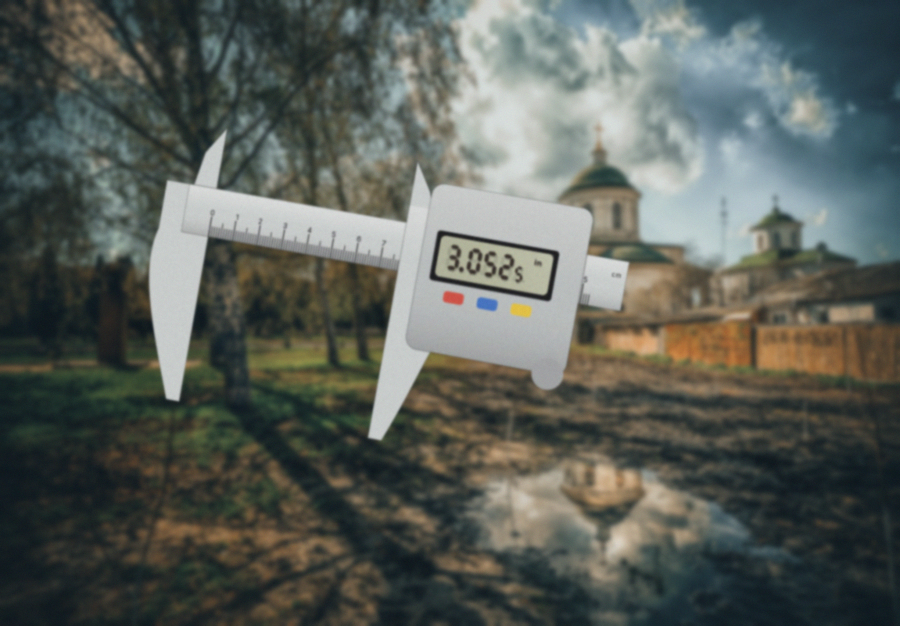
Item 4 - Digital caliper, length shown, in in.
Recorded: 3.0525 in
